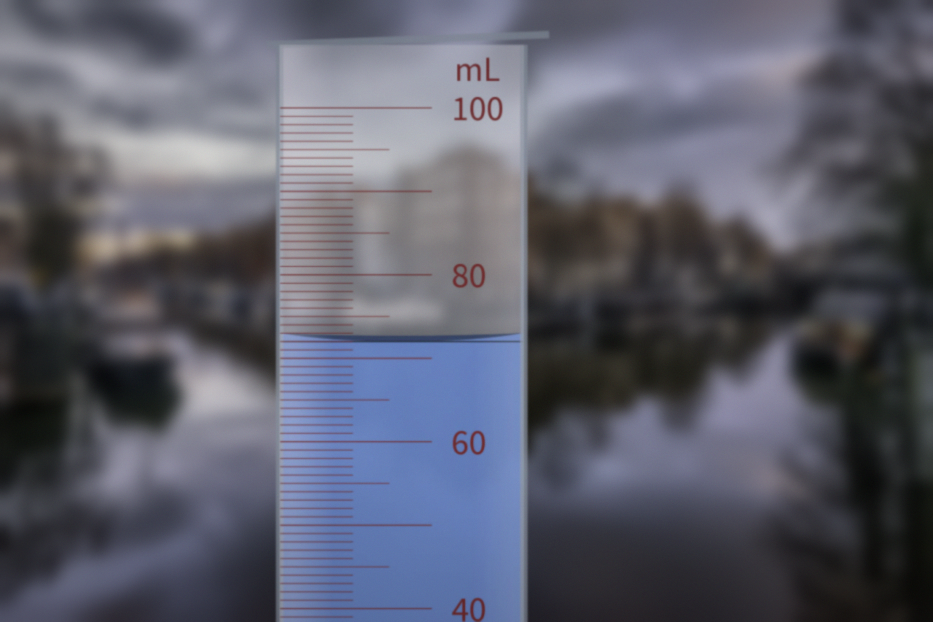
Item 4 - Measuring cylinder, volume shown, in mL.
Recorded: 72 mL
